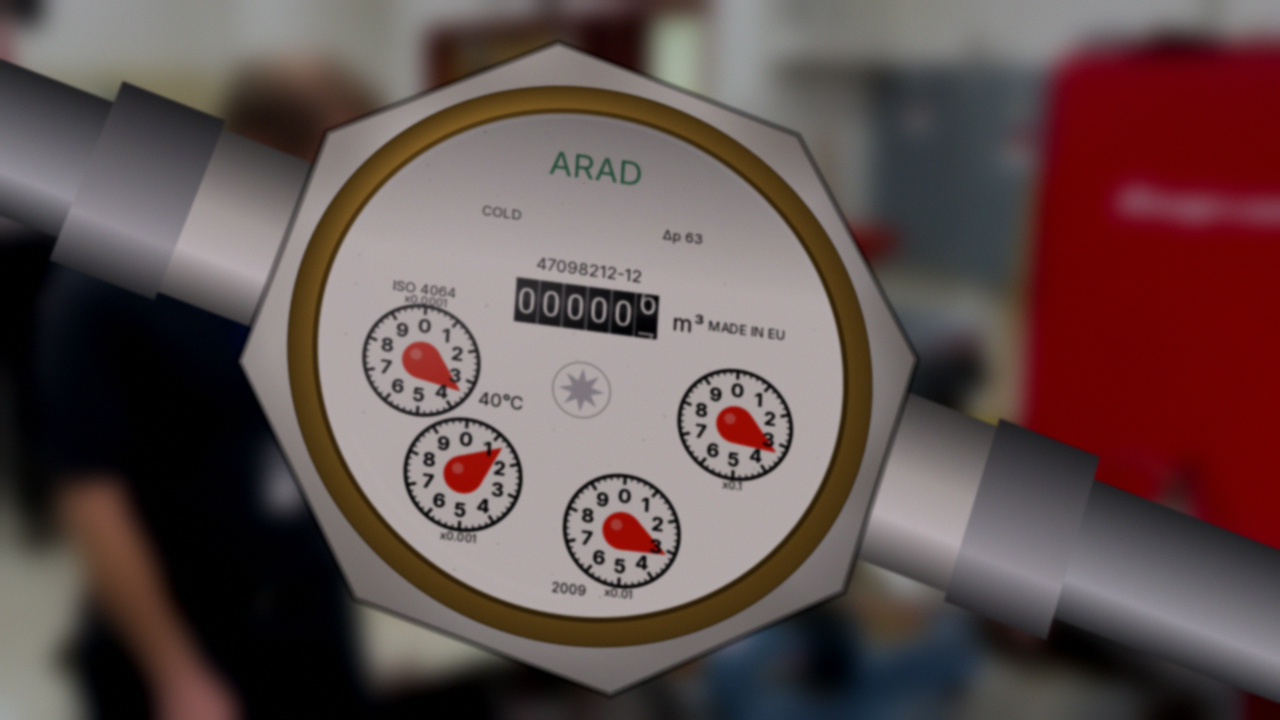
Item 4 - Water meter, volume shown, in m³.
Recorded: 6.3313 m³
